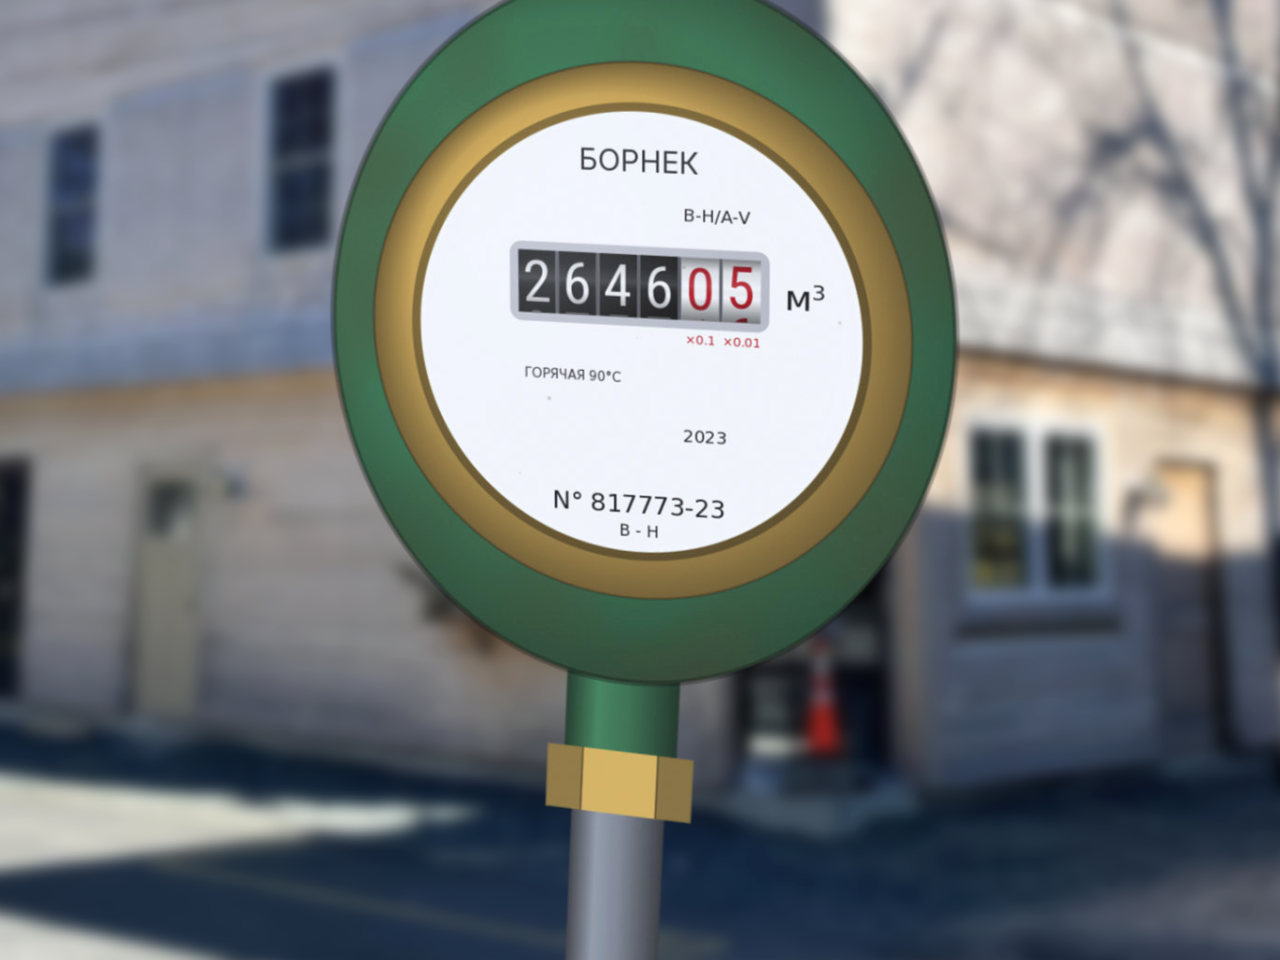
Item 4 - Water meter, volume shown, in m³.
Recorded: 2646.05 m³
